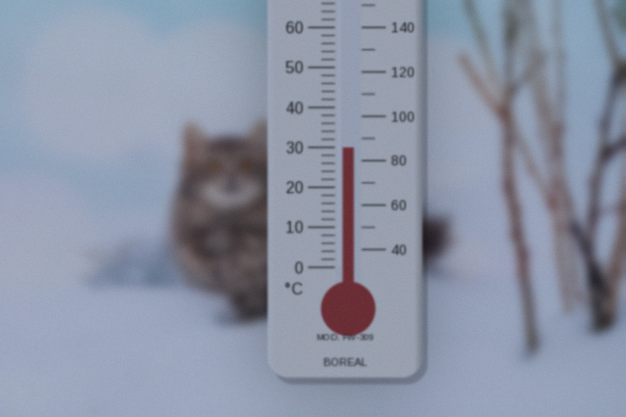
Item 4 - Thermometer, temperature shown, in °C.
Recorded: 30 °C
